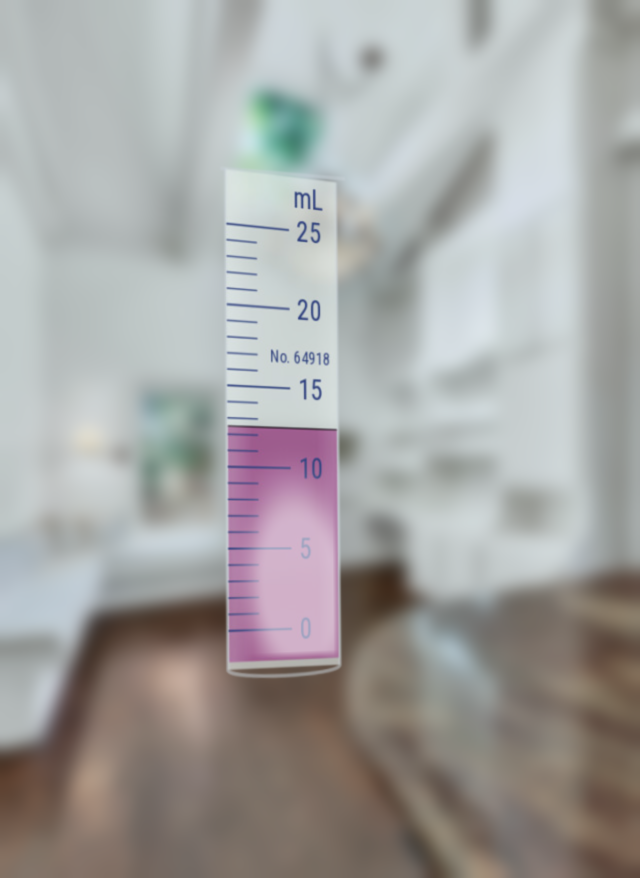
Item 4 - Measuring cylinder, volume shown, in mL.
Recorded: 12.5 mL
